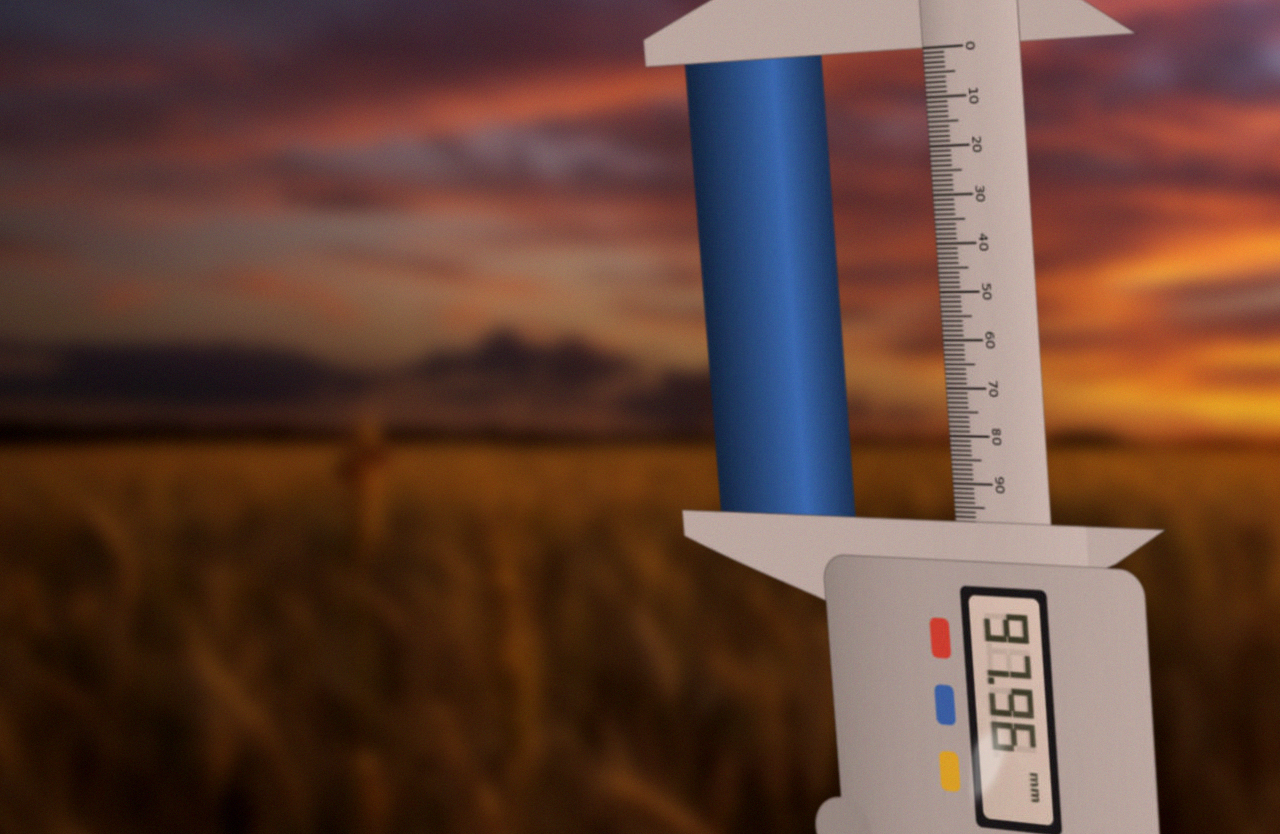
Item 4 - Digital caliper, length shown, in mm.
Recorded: 97.96 mm
